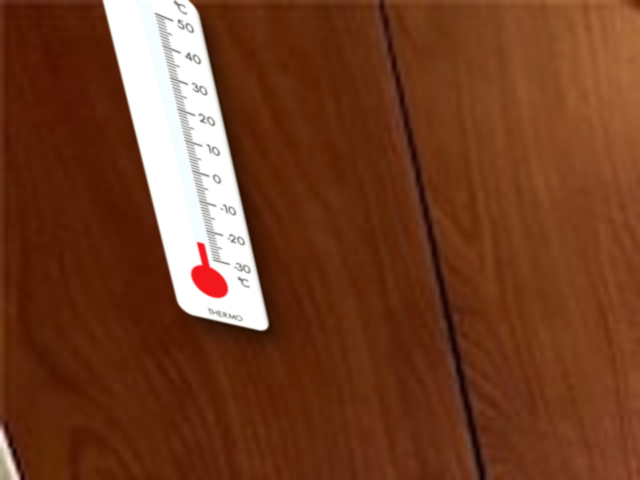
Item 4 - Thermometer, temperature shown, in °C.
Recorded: -25 °C
